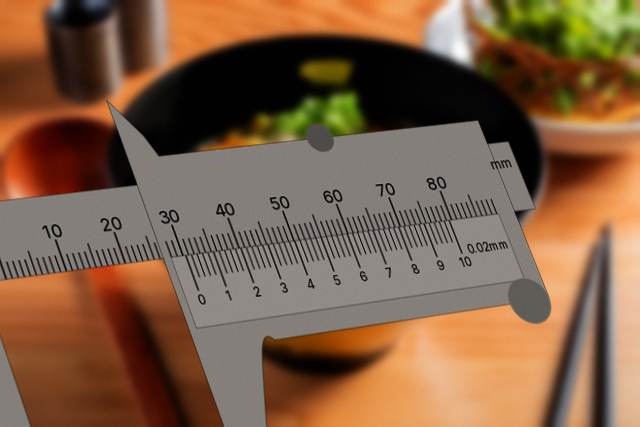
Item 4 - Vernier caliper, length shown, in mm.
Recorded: 30.5 mm
